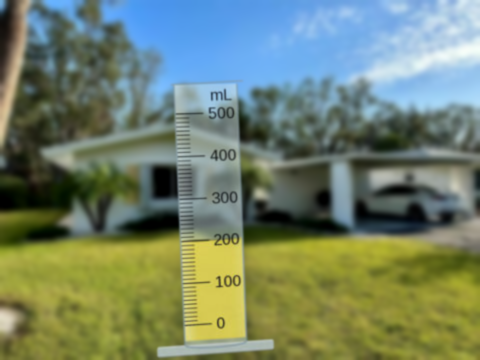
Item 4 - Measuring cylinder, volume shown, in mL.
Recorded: 200 mL
